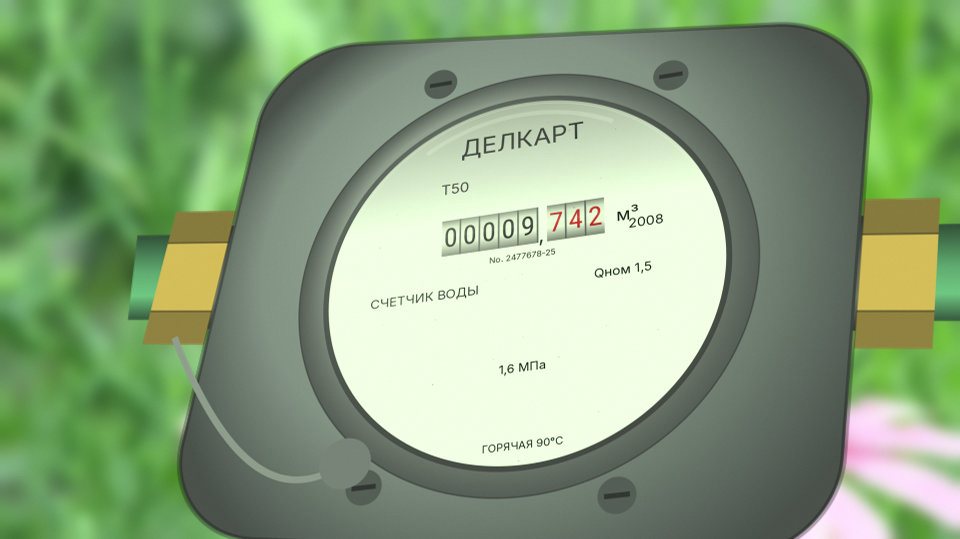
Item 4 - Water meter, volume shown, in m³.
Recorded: 9.742 m³
